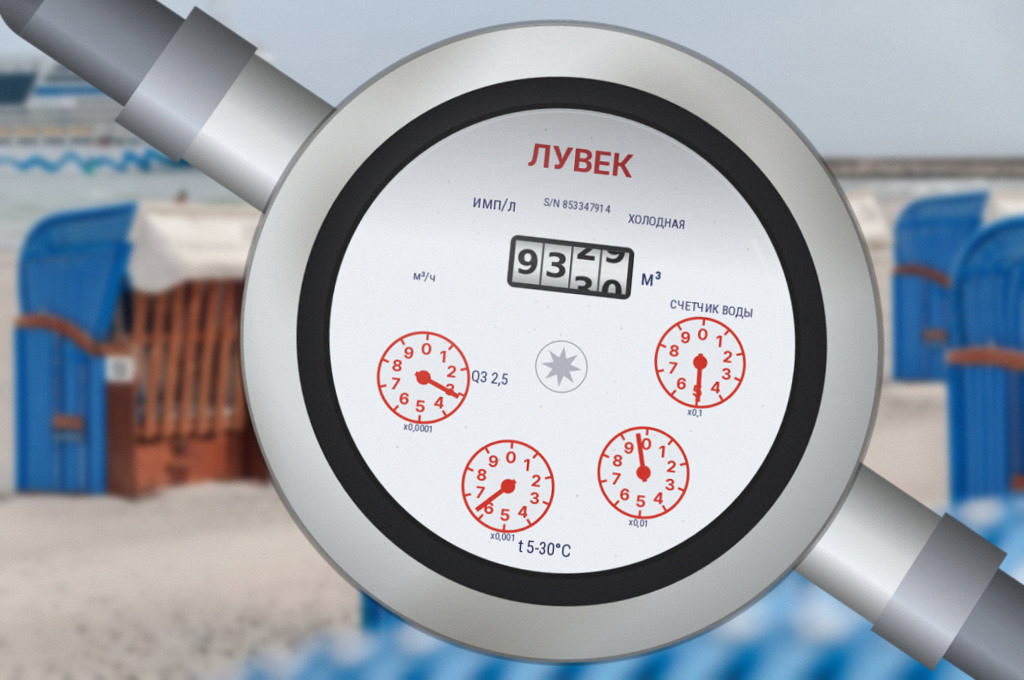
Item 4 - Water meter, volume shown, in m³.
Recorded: 9329.4963 m³
